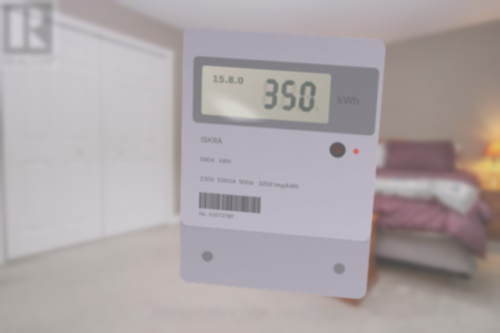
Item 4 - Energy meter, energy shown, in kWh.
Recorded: 350 kWh
